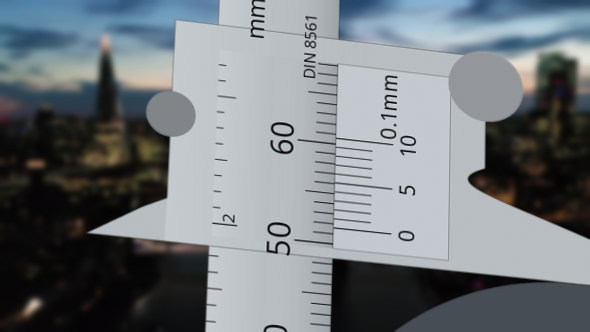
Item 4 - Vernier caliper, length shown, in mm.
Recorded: 51.6 mm
